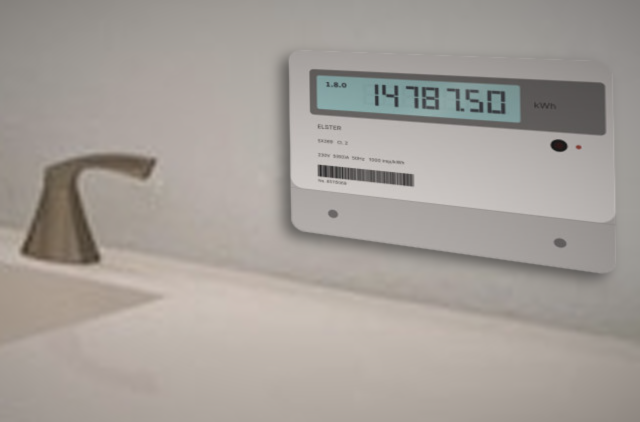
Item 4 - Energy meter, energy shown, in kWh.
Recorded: 14787.50 kWh
